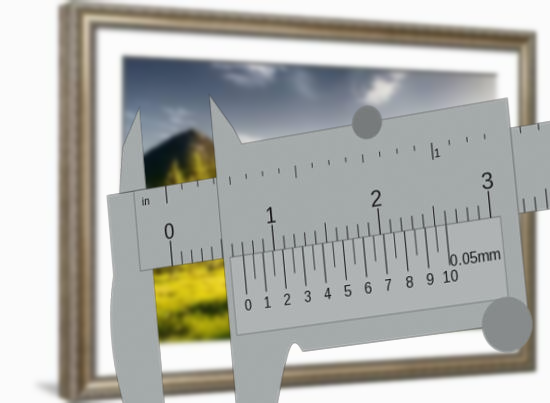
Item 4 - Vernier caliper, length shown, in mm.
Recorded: 7.0 mm
